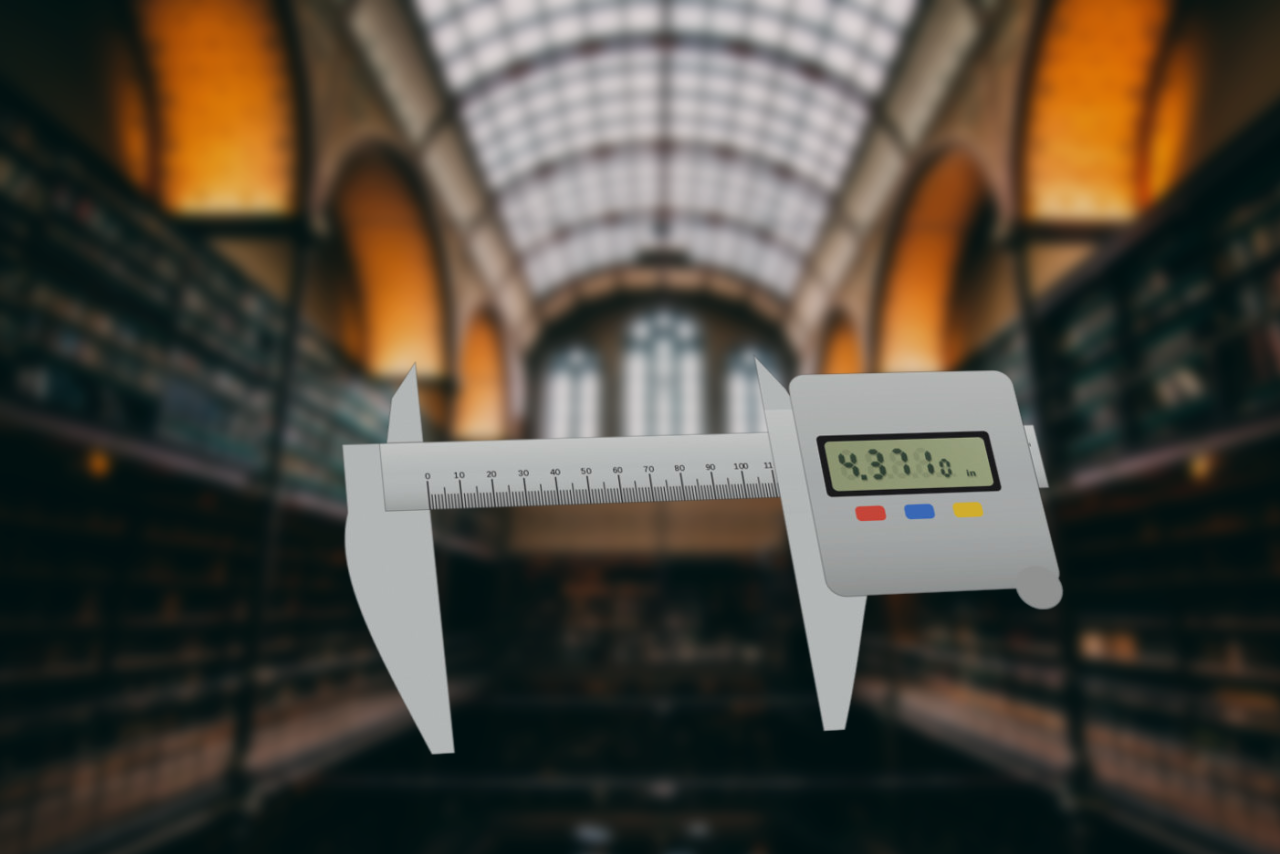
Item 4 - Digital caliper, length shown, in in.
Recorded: 4.3710 in
